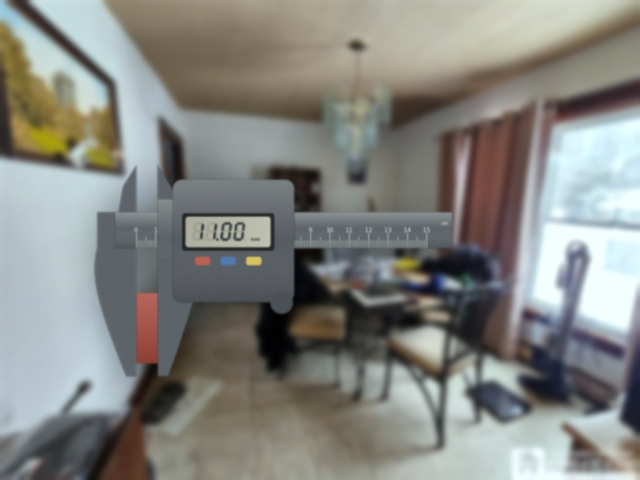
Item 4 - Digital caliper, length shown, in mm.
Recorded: 11.00 mm
